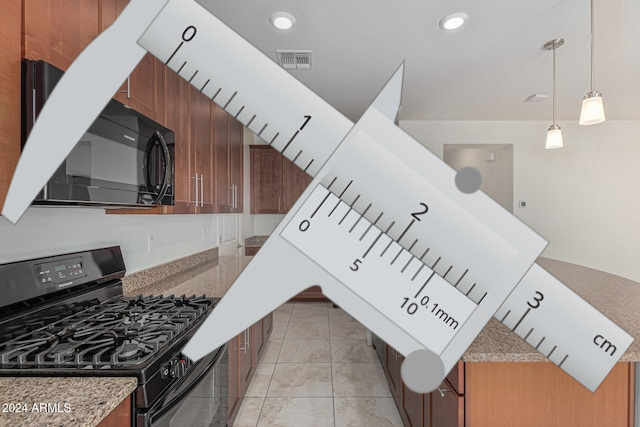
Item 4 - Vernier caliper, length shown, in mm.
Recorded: 14.3 mm
